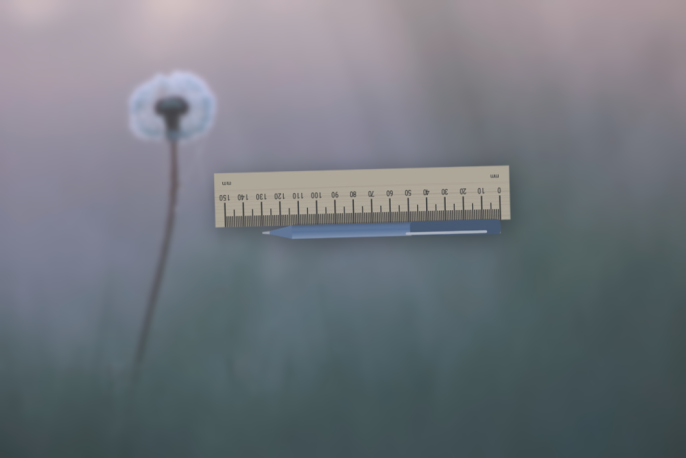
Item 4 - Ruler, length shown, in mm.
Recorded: 130 mm
